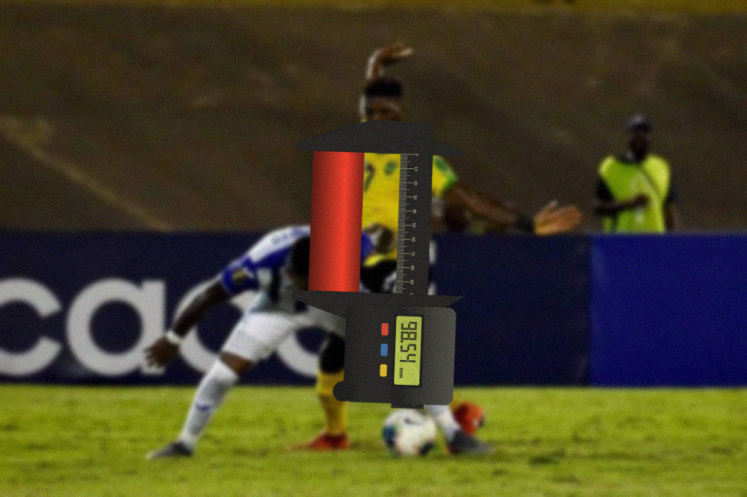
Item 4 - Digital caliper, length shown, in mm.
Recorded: 98.54 mm
